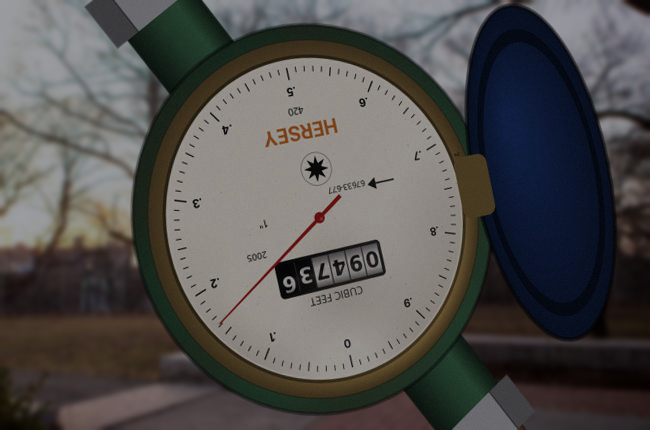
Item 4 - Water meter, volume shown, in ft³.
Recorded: 94736.16 ft³
